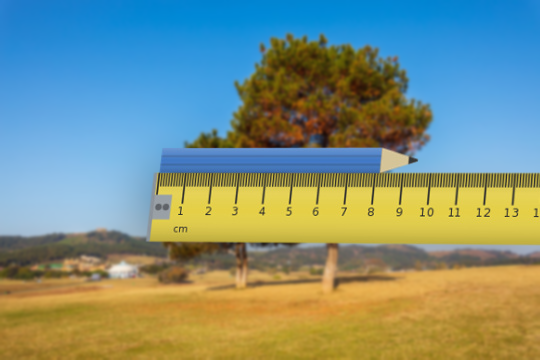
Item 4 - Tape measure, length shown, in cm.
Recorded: 9.5 cm
